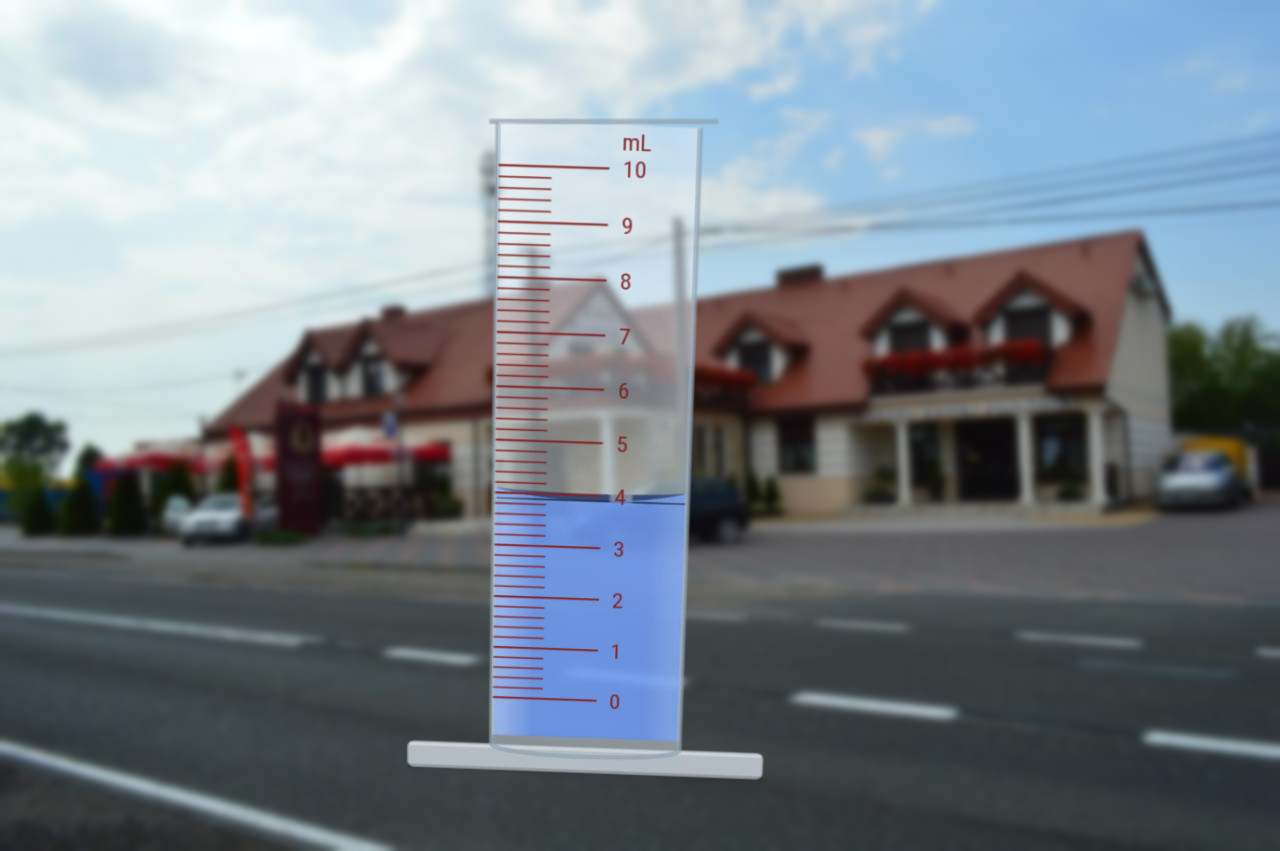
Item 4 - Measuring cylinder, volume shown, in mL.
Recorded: 3.9 mL
